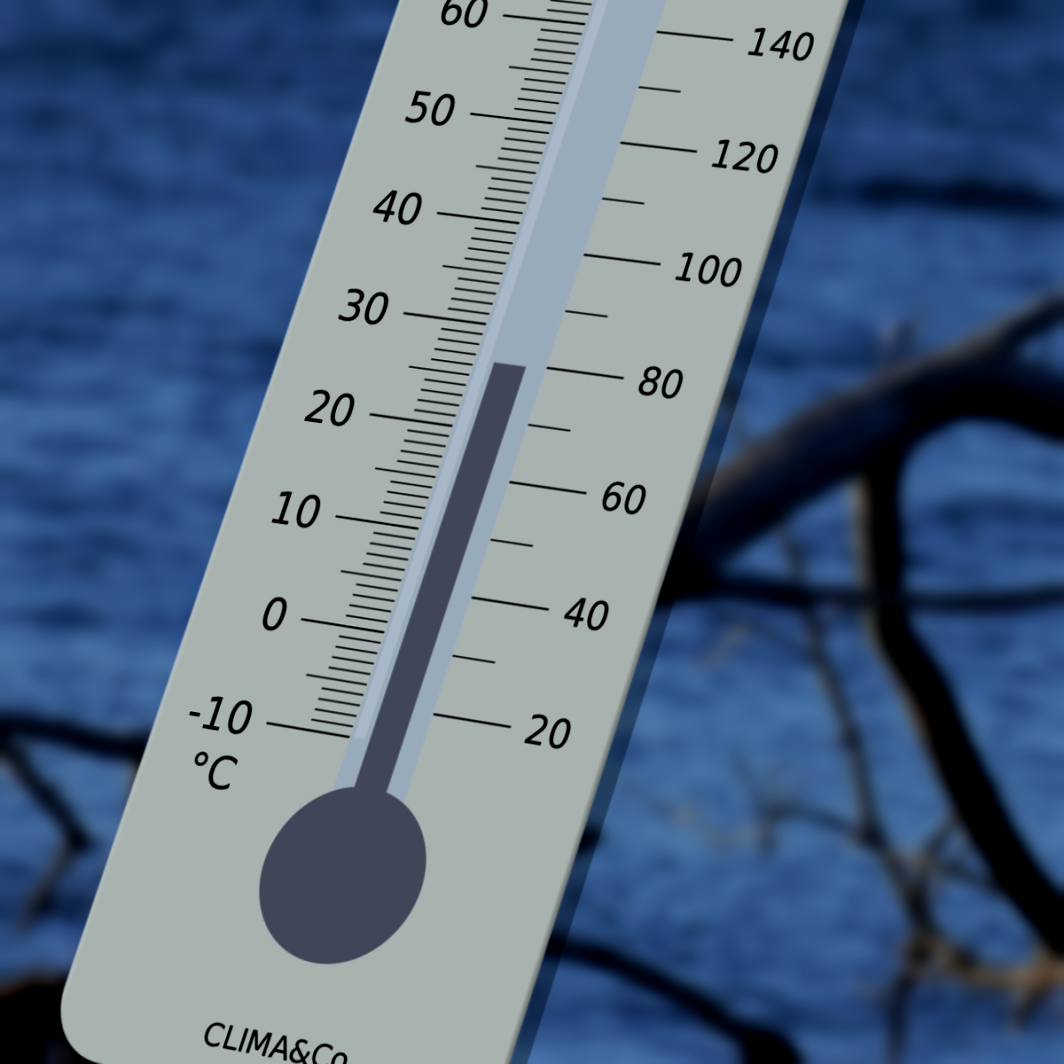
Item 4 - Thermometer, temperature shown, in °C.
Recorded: 26.5 °C
